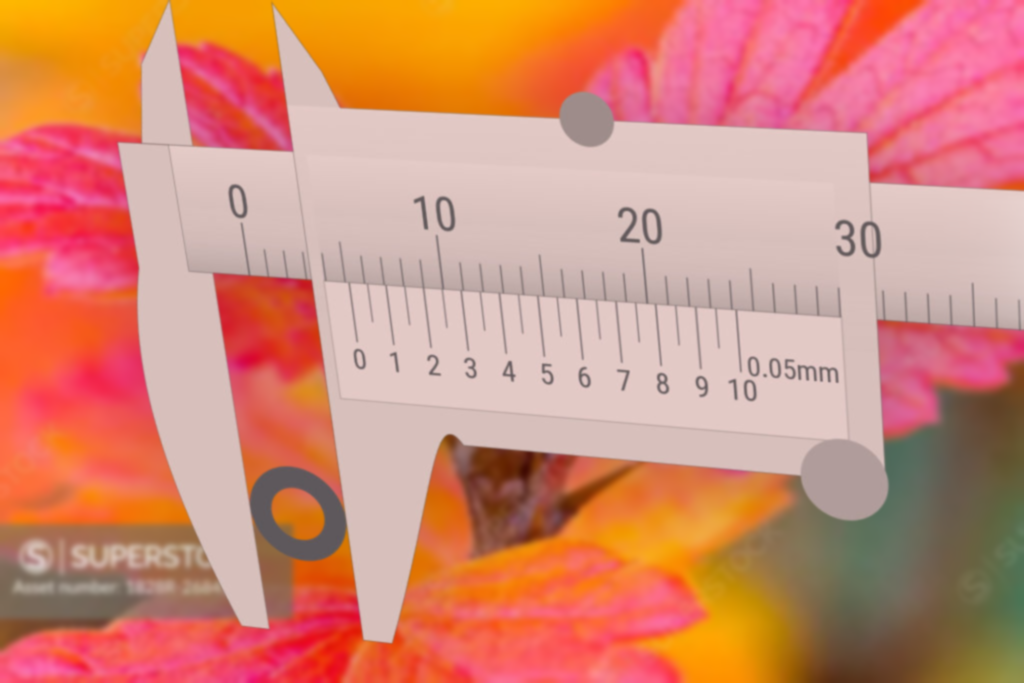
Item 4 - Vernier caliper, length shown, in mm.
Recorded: 5.2 mm
